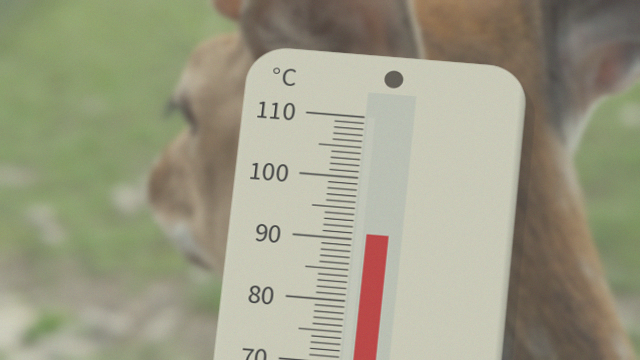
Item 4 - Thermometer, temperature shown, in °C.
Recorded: 91 °C
